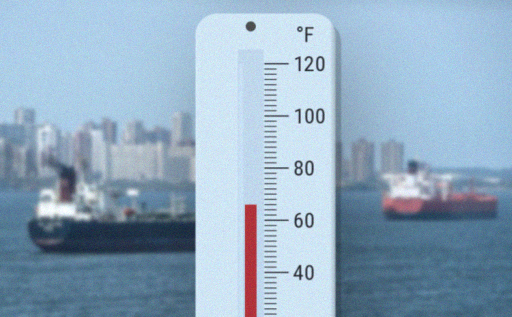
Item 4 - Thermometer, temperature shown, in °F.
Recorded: 66 °F
